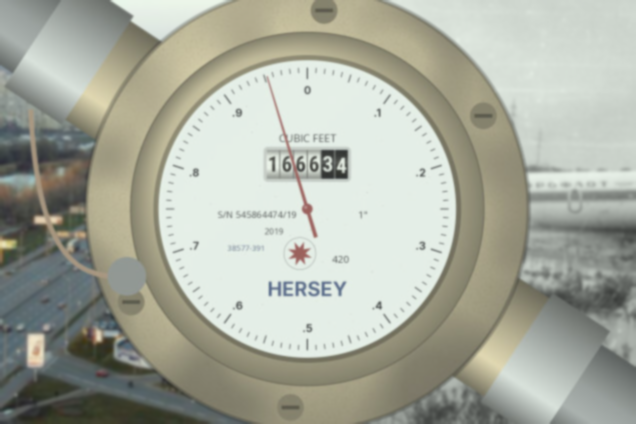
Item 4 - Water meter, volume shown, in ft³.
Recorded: 166633.95 ft³
